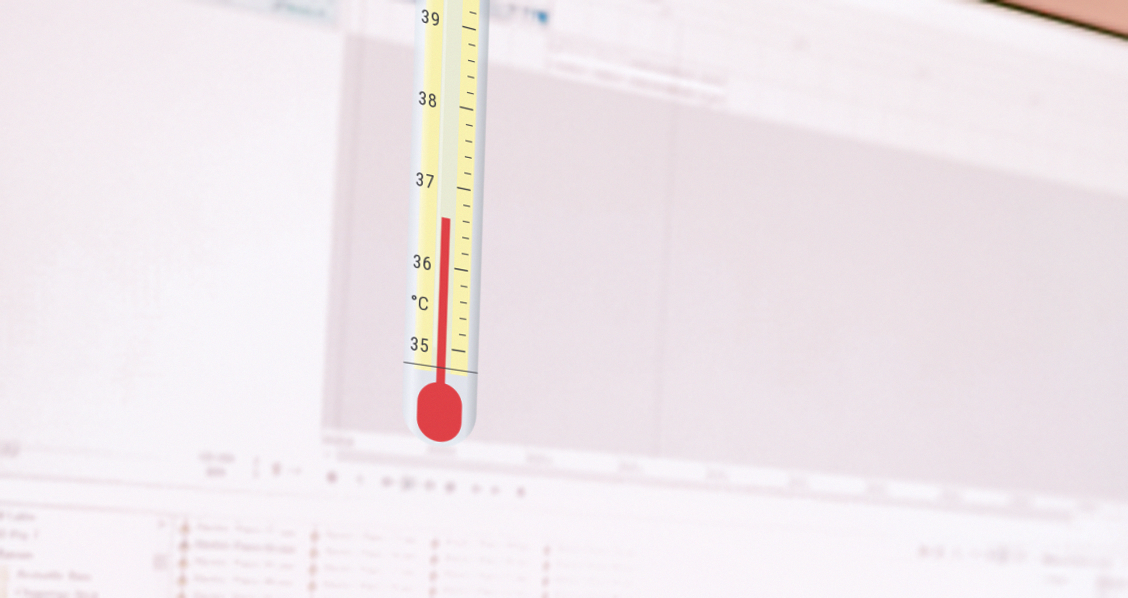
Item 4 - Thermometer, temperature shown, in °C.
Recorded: 36.6 °C
